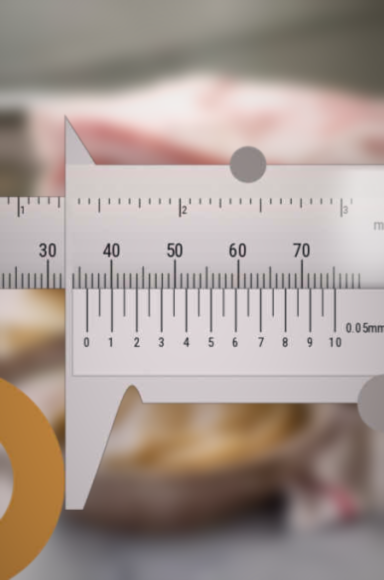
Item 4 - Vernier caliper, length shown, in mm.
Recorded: 36.2 mm
